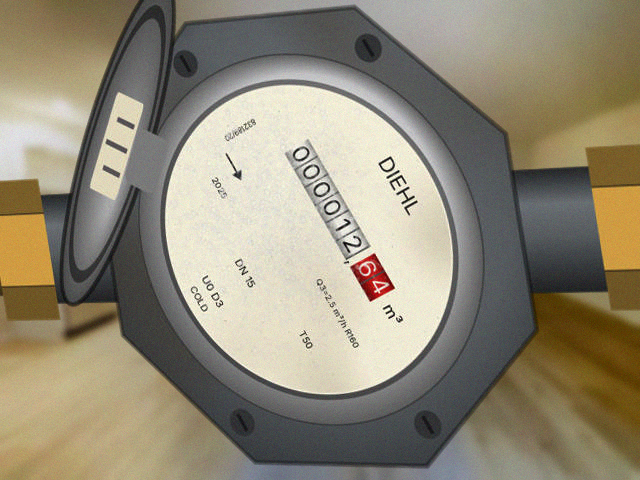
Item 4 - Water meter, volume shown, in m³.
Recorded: 12.64 m³
